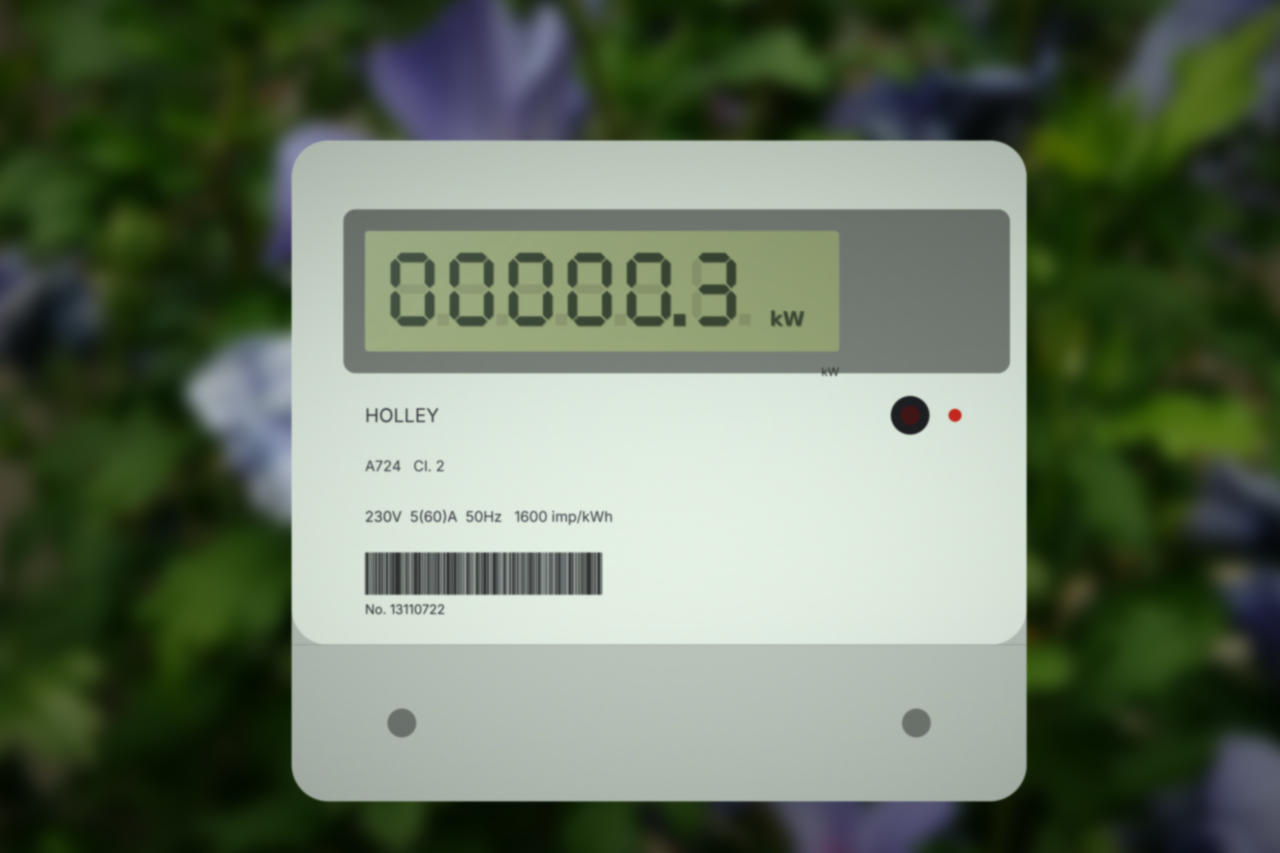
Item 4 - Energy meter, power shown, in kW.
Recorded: 0.3 kW
